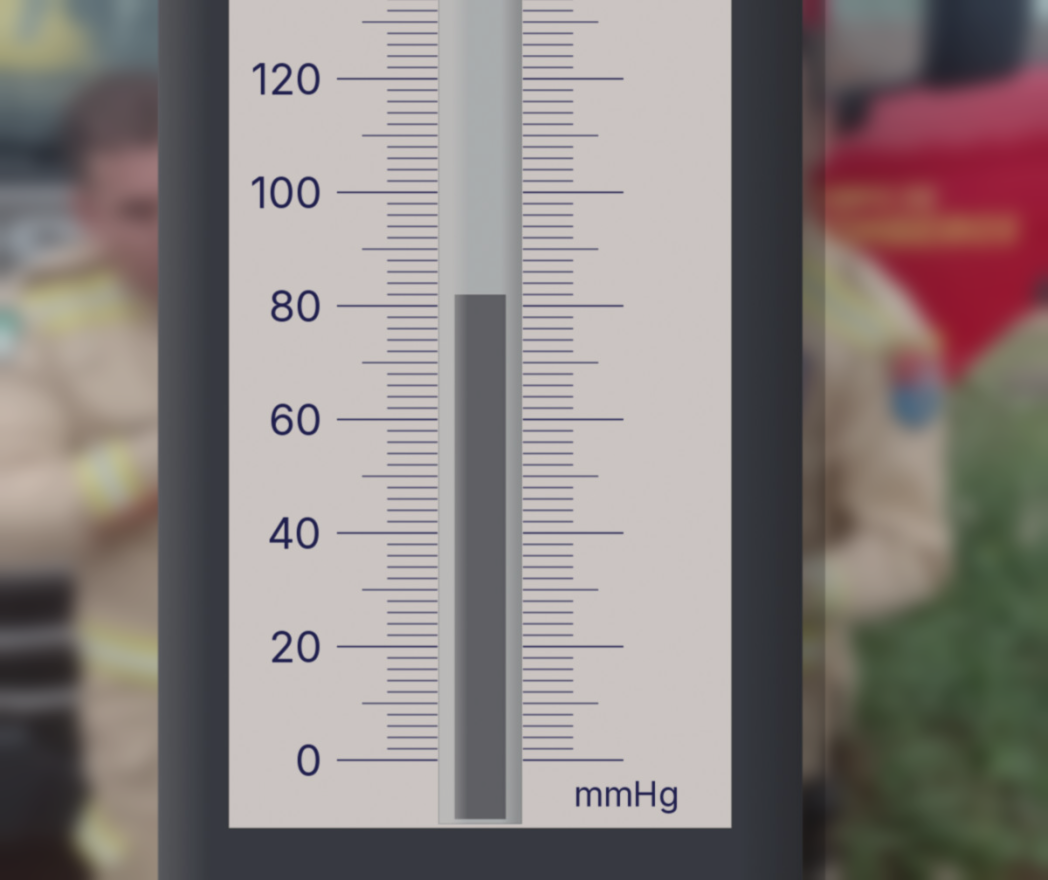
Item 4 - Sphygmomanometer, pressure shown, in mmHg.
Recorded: 82 mmHg
